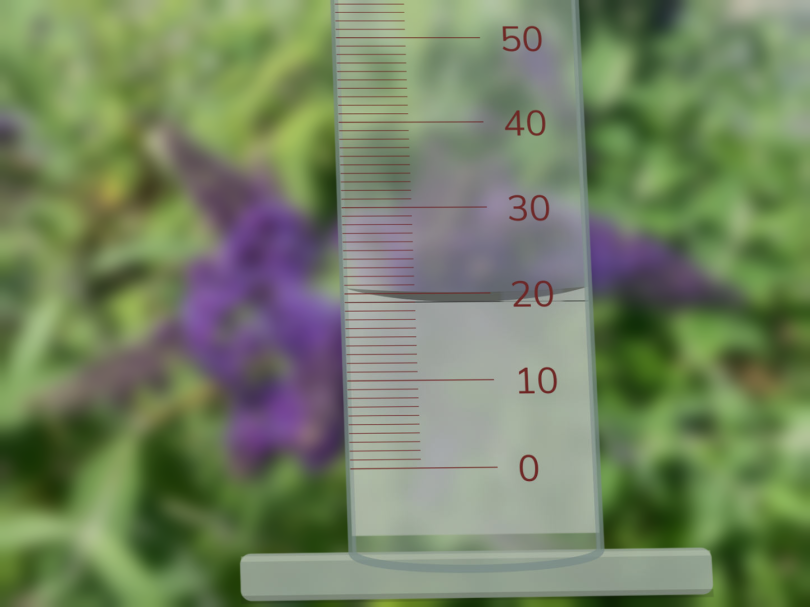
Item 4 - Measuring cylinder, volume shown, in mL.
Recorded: 19 mL
